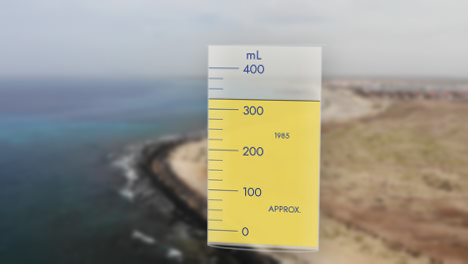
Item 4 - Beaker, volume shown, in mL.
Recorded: 325 mL
